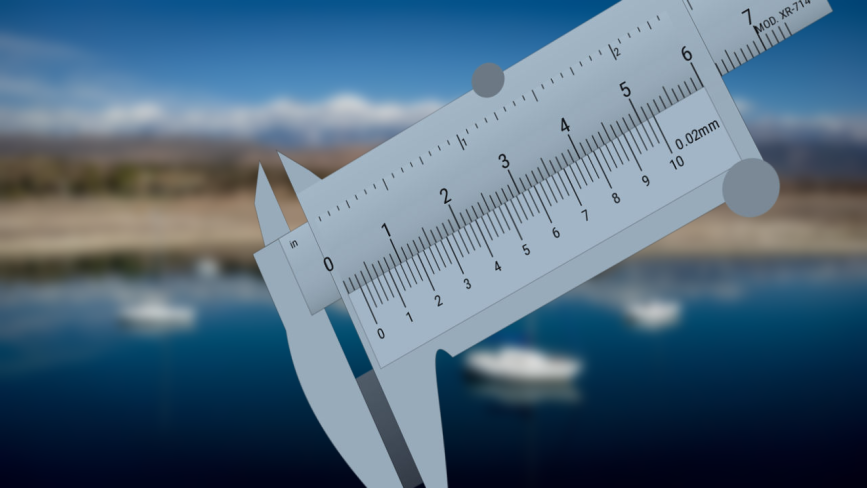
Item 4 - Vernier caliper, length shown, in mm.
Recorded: 3.0 mm
